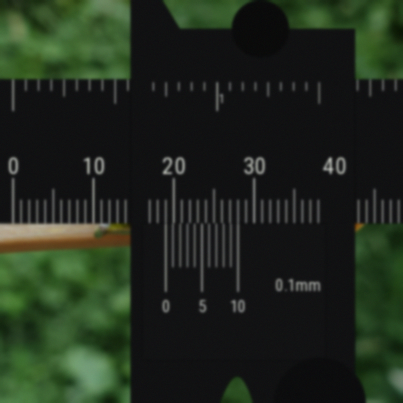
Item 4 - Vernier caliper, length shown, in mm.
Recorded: 19.0 mm
